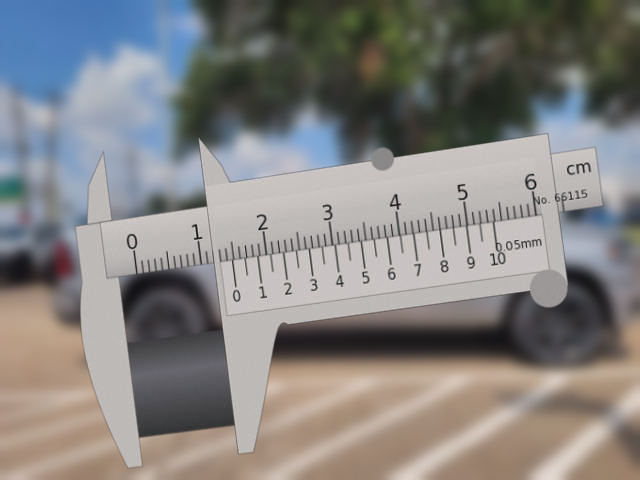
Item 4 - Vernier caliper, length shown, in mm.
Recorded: 14.8 mm
